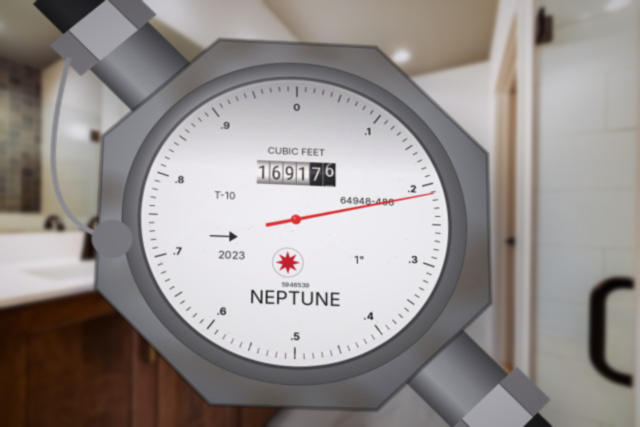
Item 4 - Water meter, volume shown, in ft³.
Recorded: 169176.21 ft³
